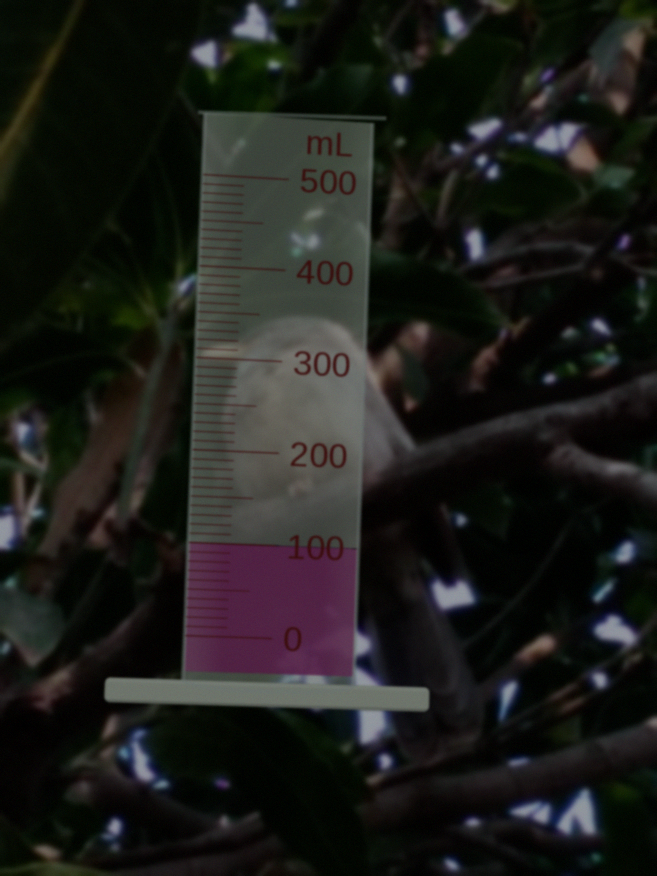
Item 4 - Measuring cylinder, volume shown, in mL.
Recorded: 100 mL
